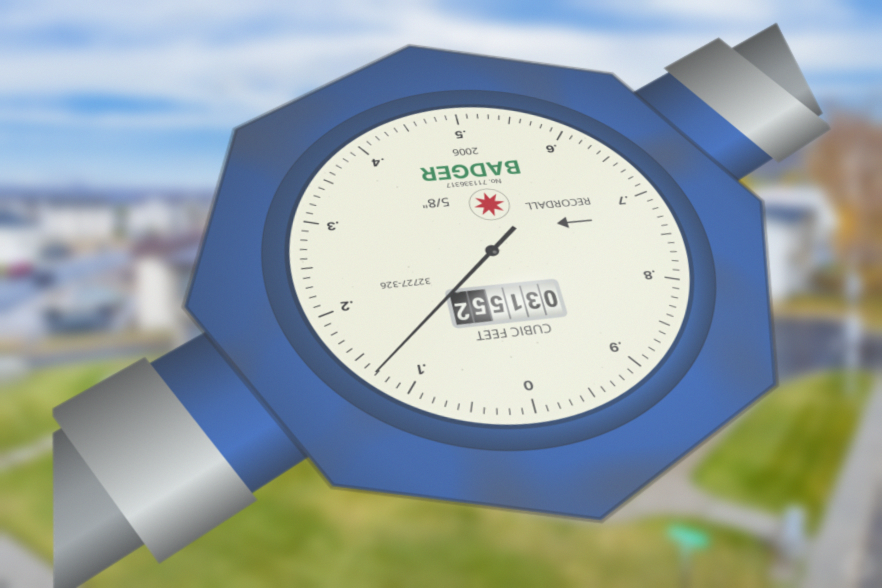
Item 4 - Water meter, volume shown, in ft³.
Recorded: 31552.13 ft³
